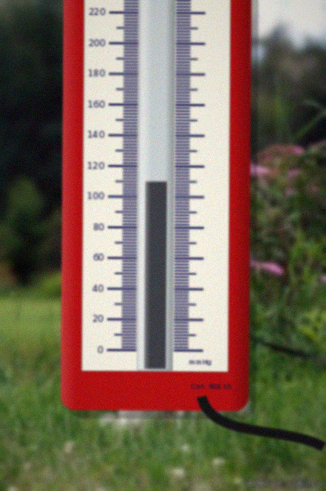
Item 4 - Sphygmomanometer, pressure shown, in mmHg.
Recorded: 110 mmHg
